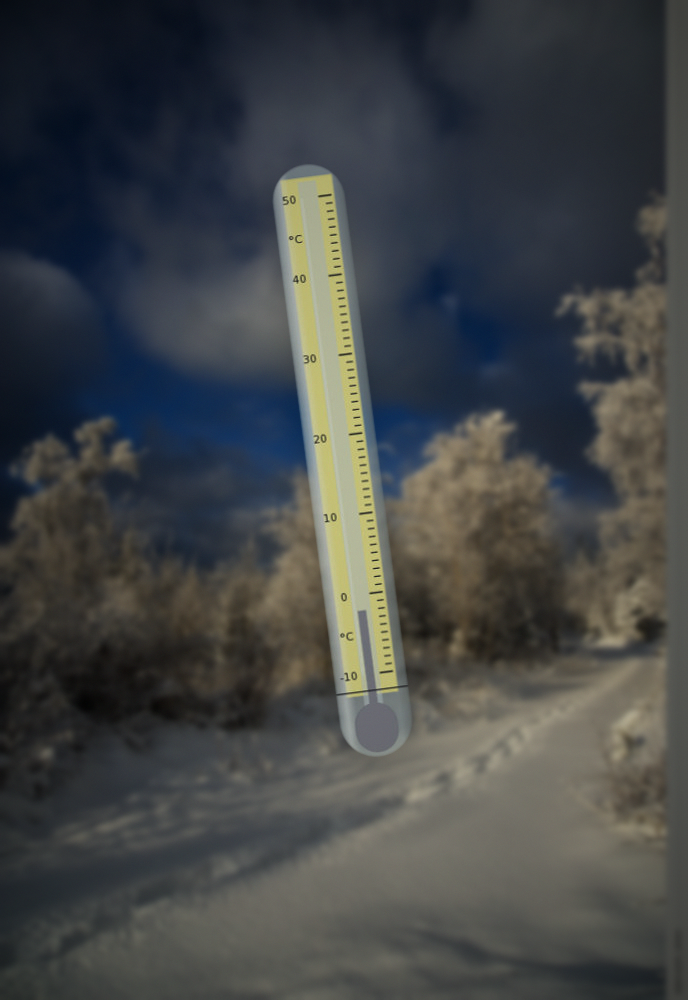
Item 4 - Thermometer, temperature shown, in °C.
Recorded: -2 °C
